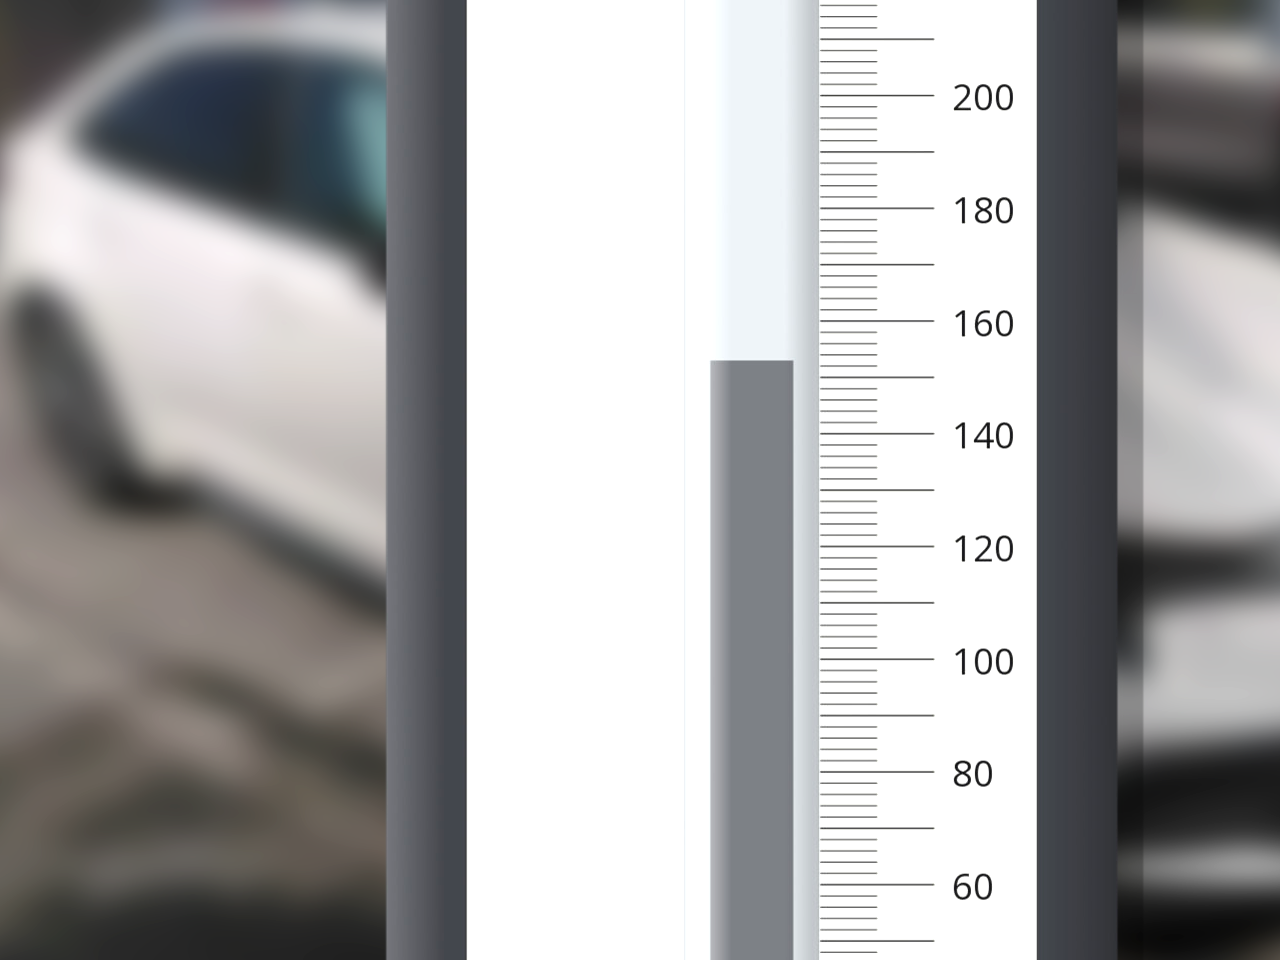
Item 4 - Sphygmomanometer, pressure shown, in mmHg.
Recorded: 153 mmHg
